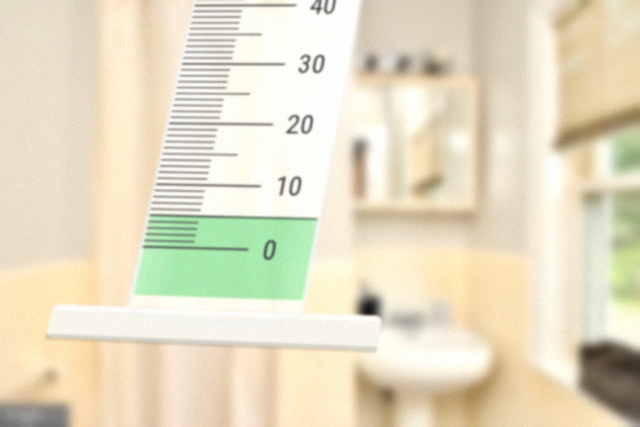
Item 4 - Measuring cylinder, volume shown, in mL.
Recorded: 5 mL
